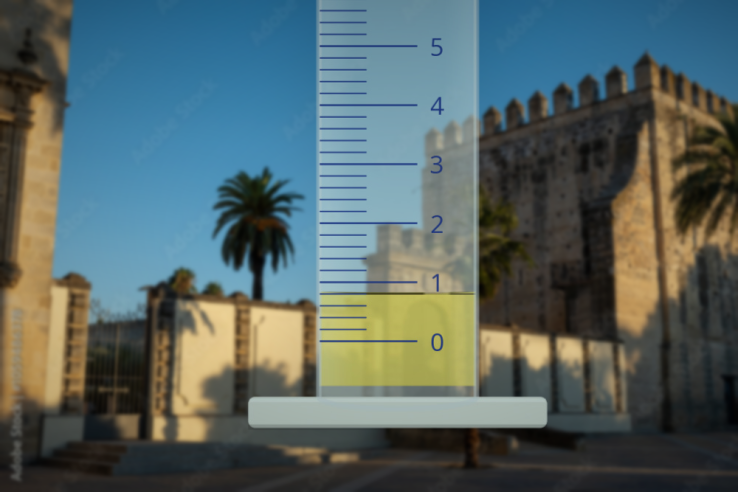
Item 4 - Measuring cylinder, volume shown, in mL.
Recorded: 0.8 mL
